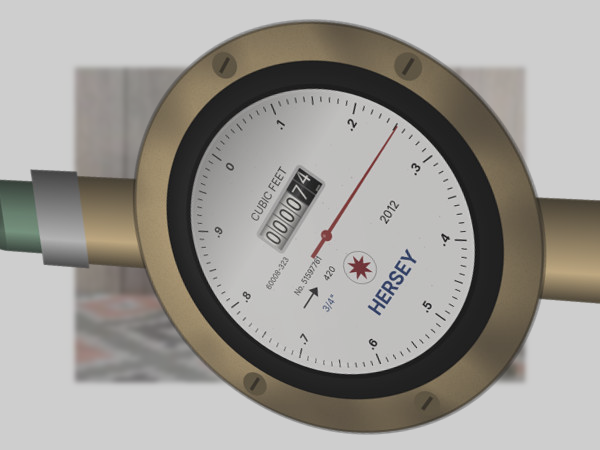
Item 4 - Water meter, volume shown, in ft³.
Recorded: 74.25 ft³
